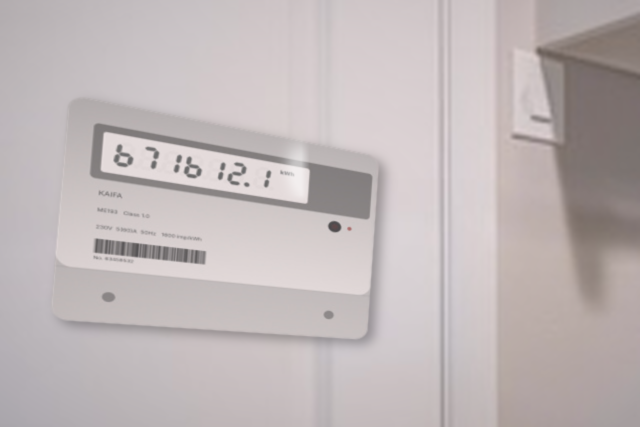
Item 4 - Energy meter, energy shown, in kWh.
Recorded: 671612.1 kWh
